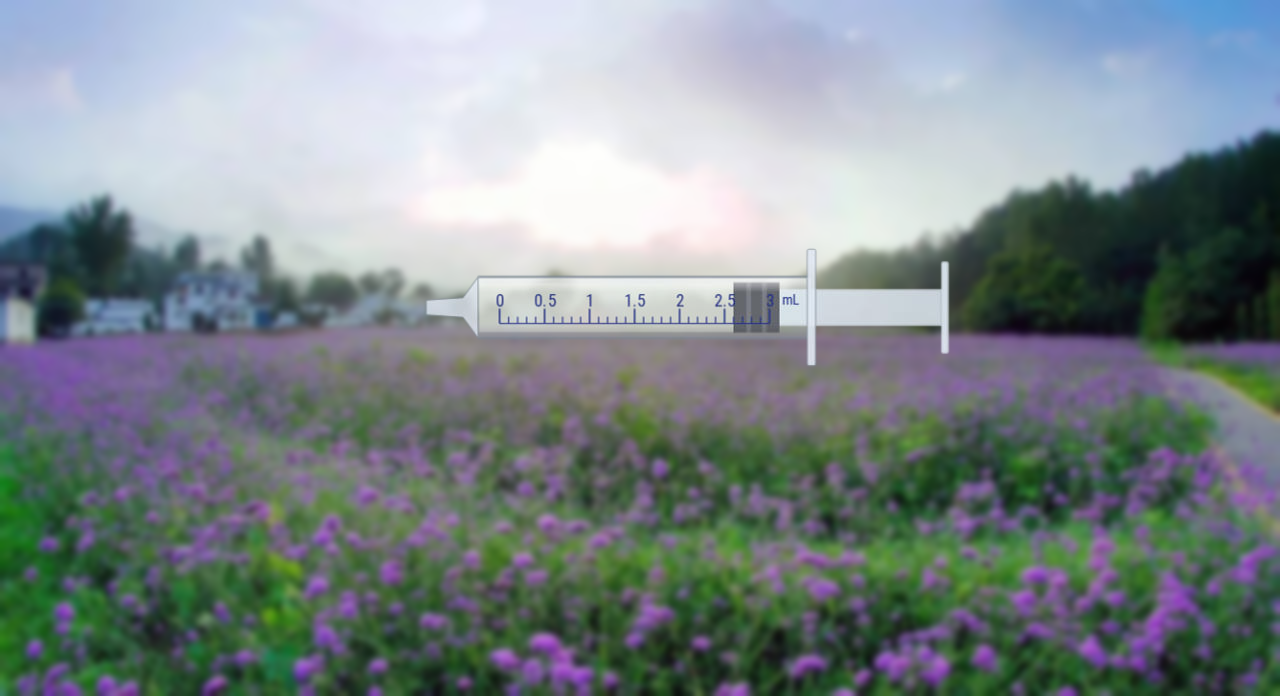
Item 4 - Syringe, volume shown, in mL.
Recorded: 2.6 mL
